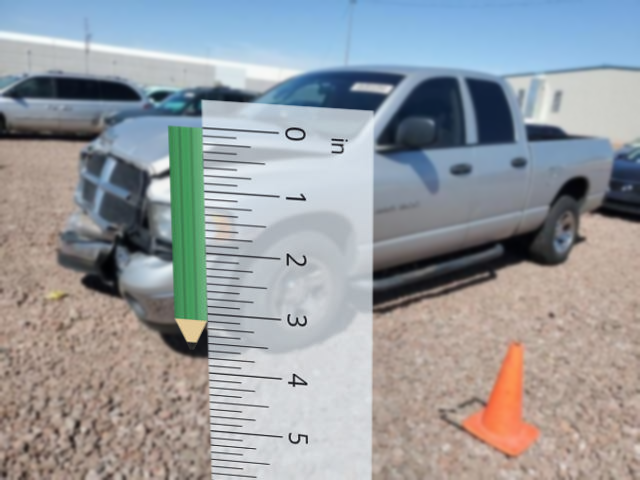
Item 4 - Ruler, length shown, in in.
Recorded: 3.625 in
